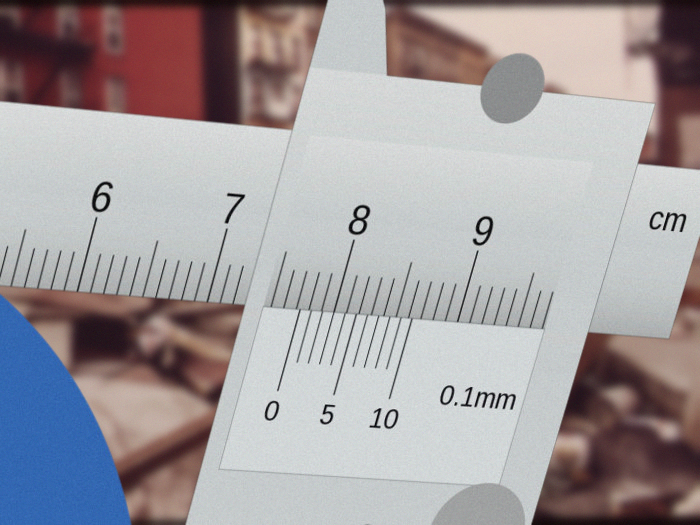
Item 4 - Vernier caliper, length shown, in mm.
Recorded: 77.3 mm
